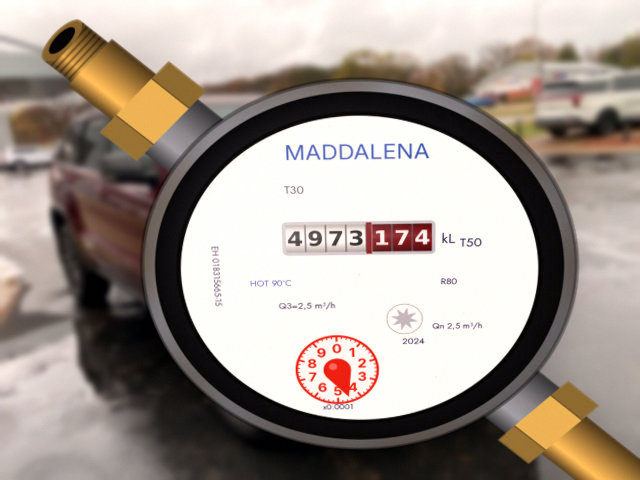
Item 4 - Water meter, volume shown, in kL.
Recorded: 4973.1744 kL
